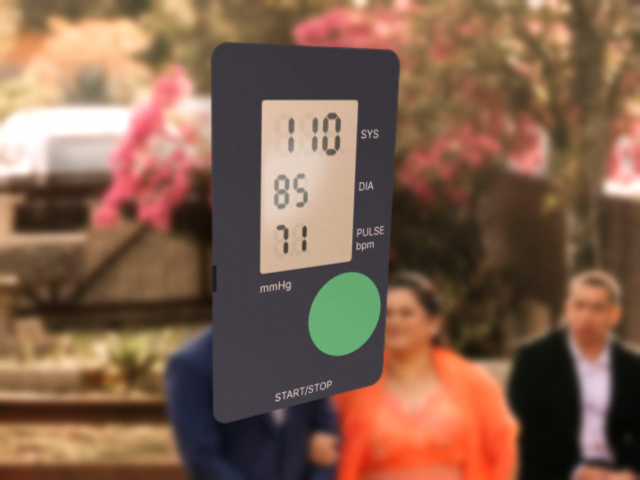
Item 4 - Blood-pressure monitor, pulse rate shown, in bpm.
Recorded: 71 bpm
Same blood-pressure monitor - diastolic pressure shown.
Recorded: 85 mmHg
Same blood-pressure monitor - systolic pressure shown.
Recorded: 110 mmHg
